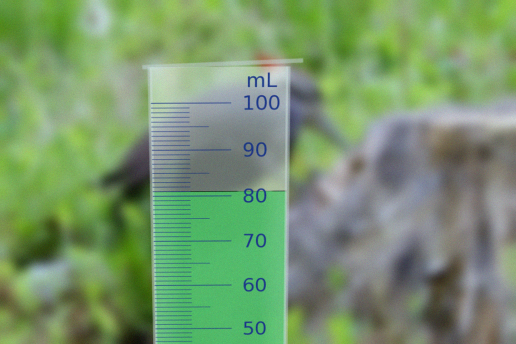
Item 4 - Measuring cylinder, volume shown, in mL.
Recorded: 81 mL
